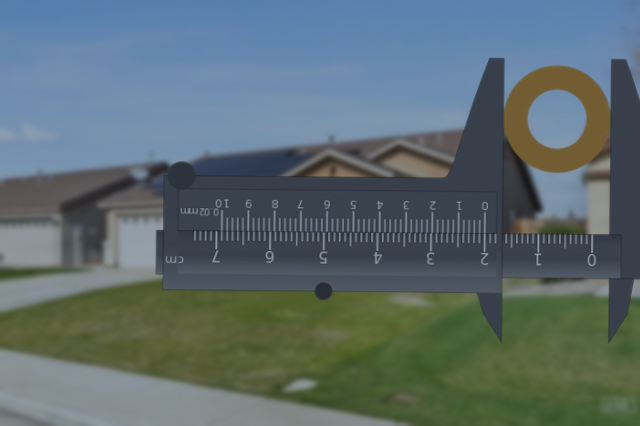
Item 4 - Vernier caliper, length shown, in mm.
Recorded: 20.0 mm
